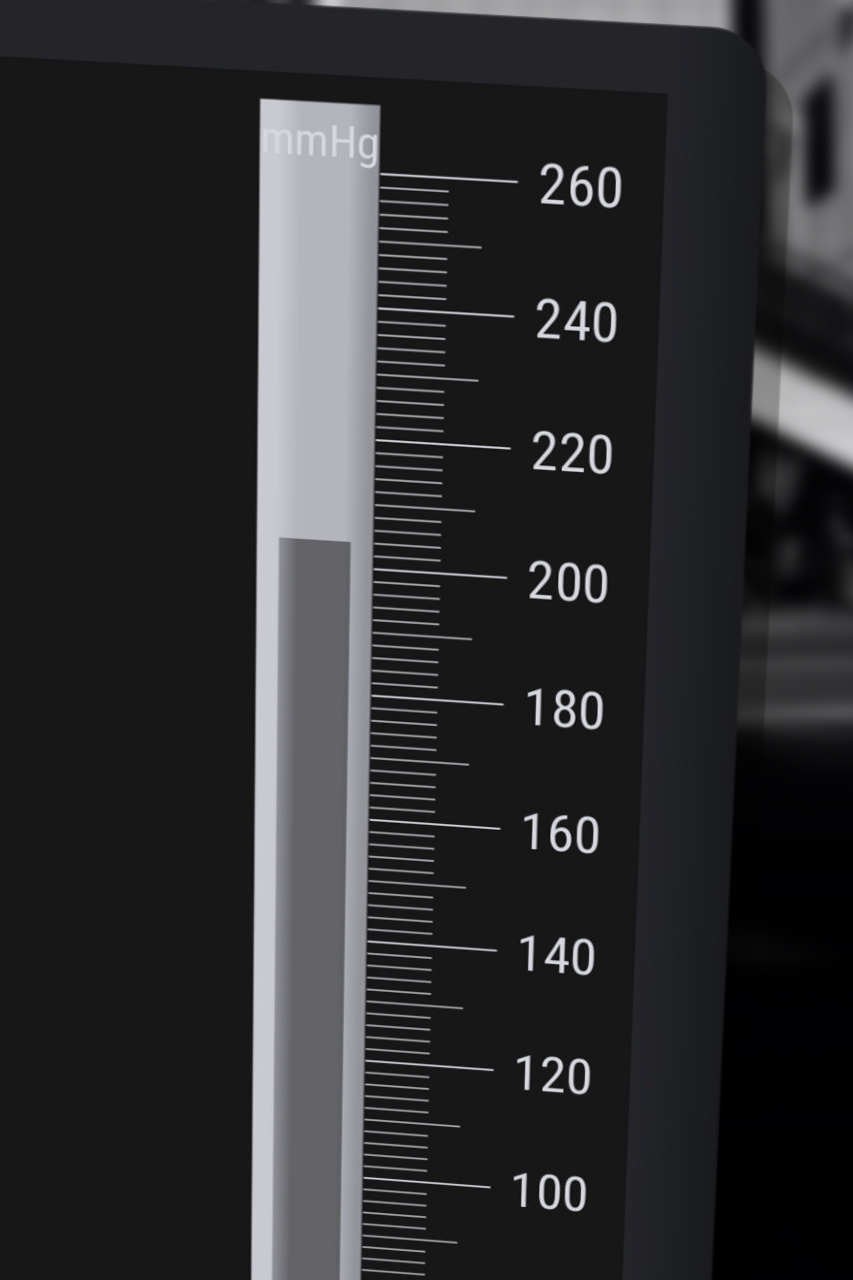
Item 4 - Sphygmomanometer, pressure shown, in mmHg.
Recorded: 204 mmHg
